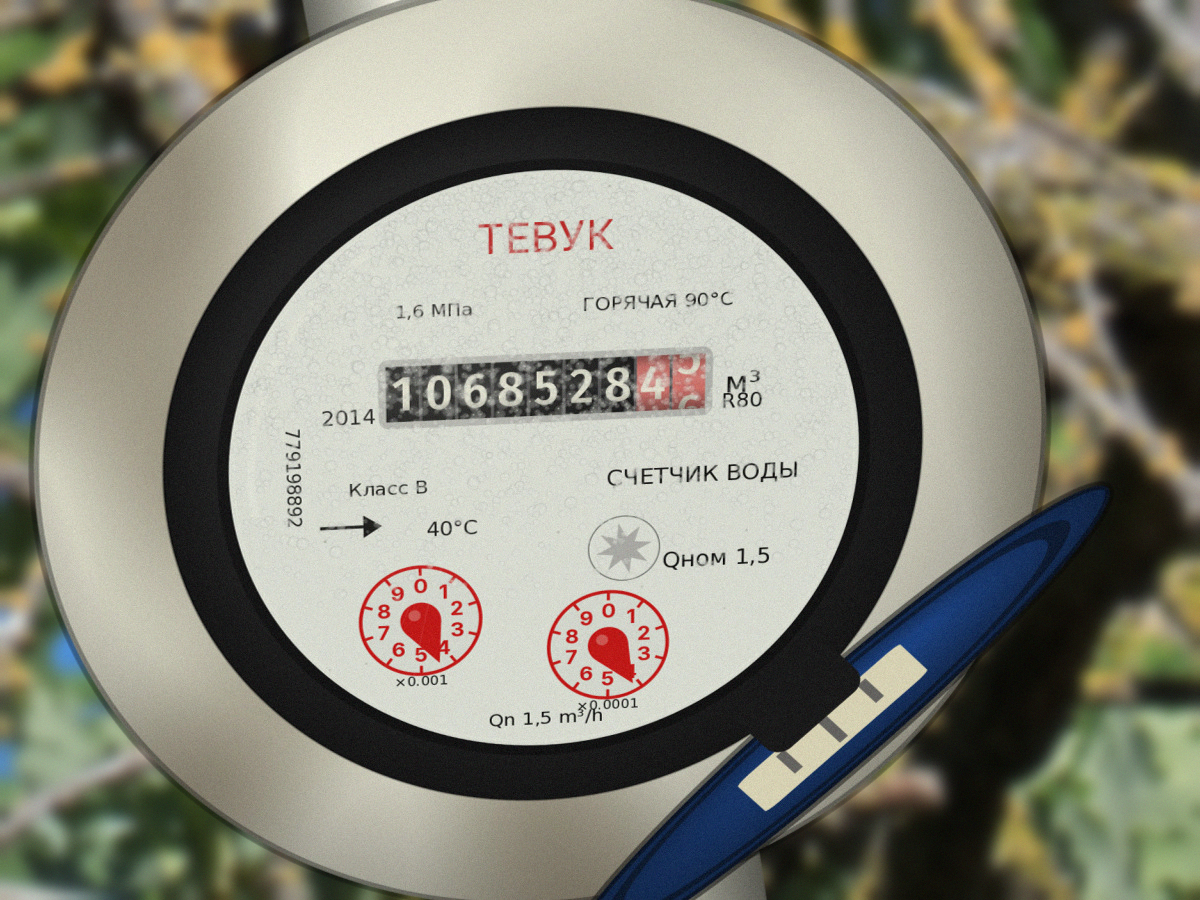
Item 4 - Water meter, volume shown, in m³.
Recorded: 1068528.4544 m³
